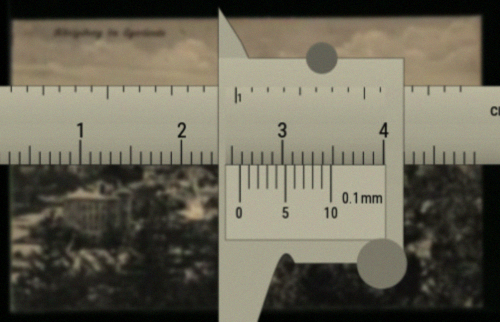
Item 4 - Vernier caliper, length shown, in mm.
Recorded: 25.8 mm
